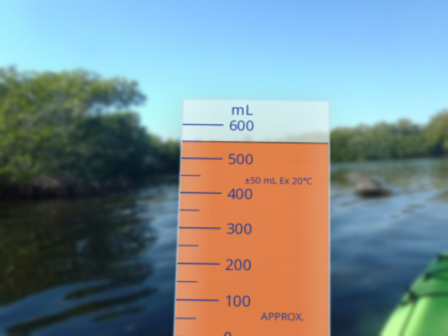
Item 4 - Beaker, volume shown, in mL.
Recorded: 550 mL
